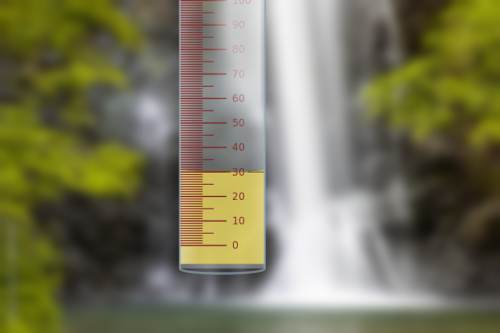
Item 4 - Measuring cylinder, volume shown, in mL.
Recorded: 30 mL
